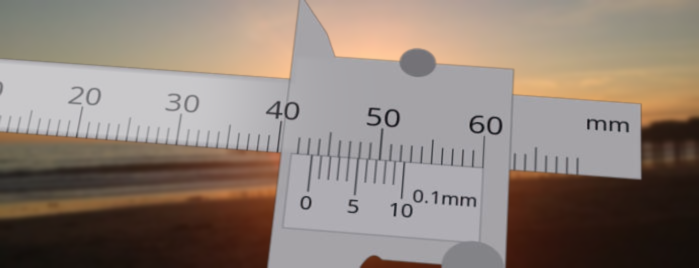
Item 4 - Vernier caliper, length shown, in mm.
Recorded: 43.4 mm
